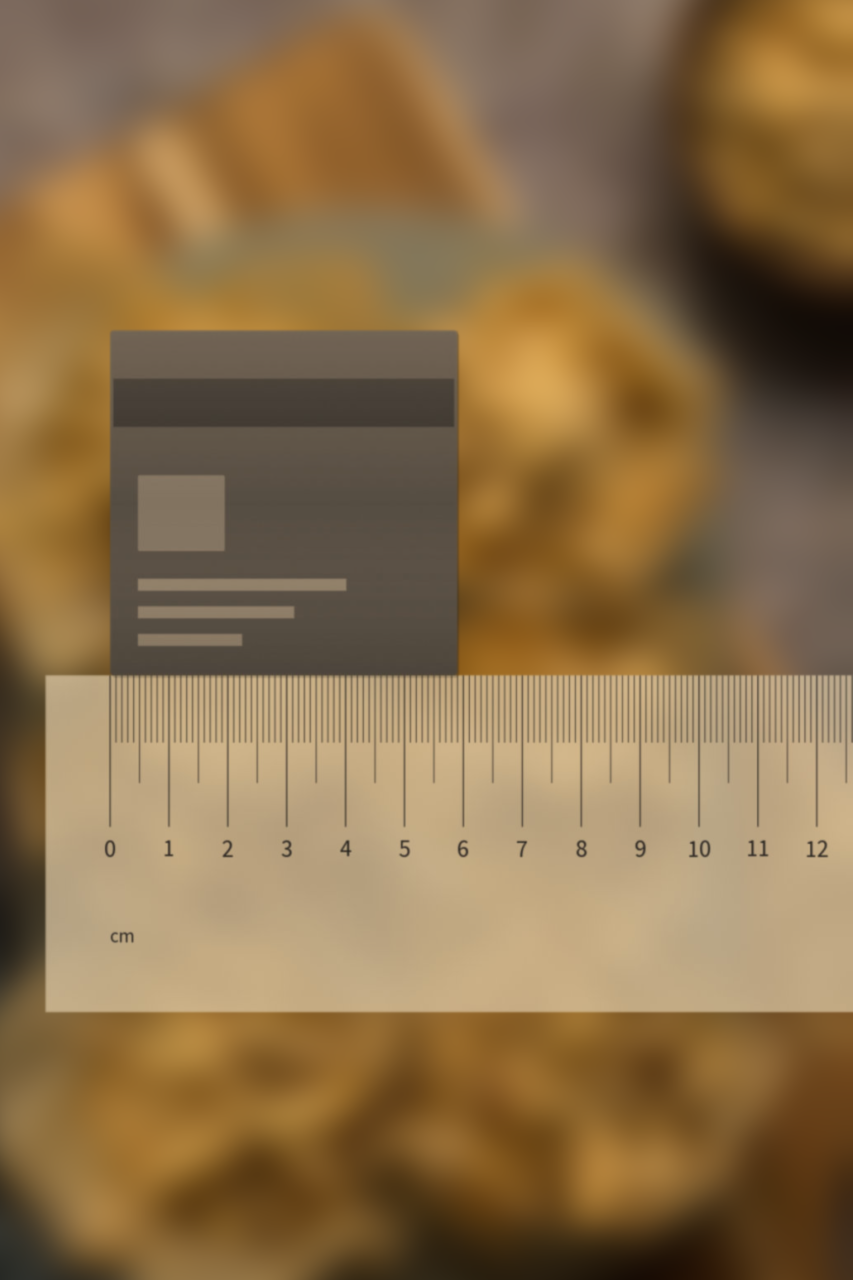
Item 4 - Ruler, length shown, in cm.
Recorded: 5.9 cm
